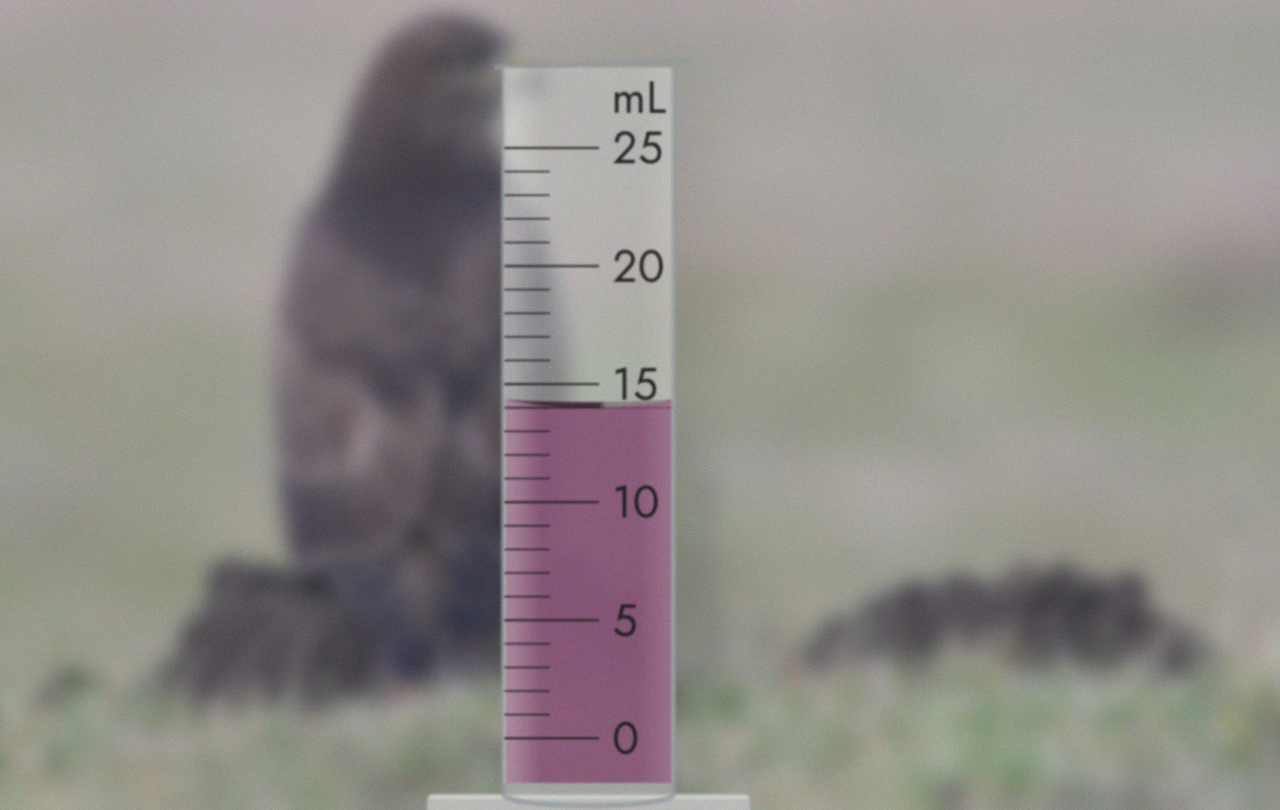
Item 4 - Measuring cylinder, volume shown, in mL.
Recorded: 14 mL
